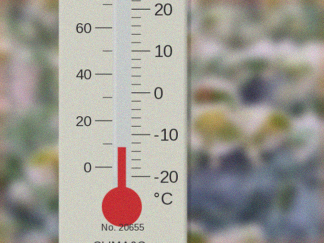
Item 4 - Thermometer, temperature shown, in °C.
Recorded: -13 °C
